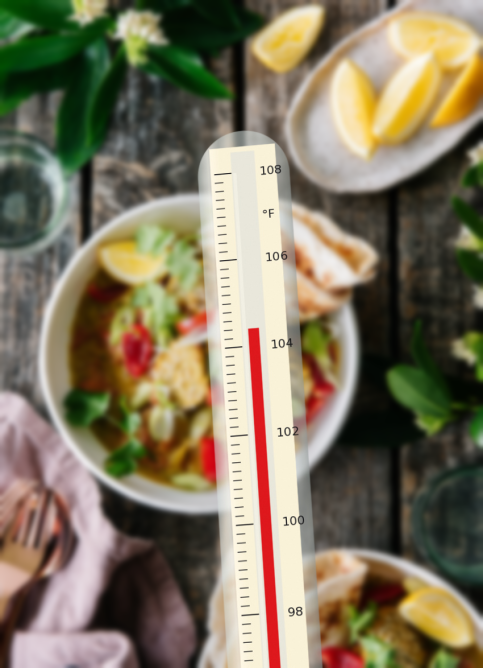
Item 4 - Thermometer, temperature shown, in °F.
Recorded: 104.4 °F
